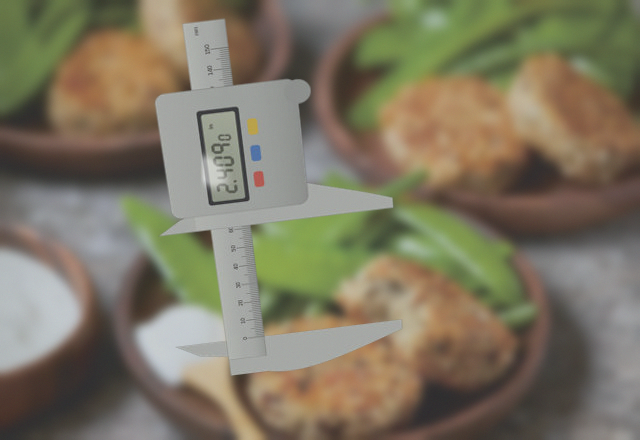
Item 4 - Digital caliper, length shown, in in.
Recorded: 2.4090 in
